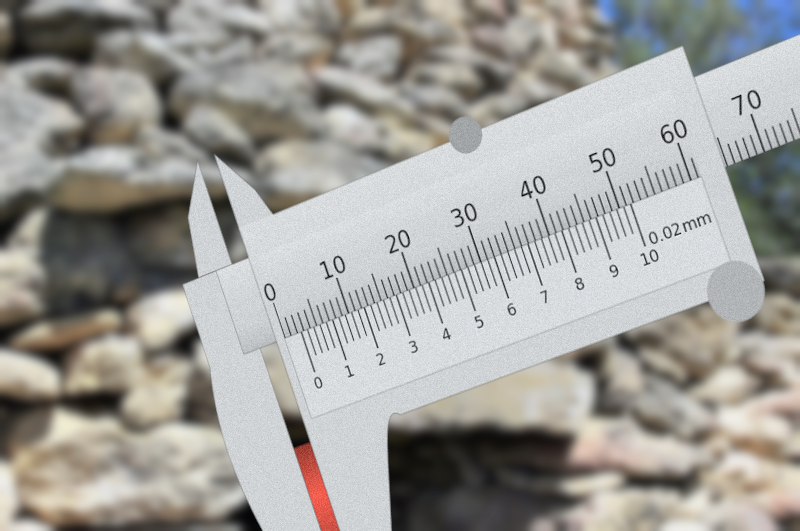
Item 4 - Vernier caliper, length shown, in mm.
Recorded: 2.6 mm
